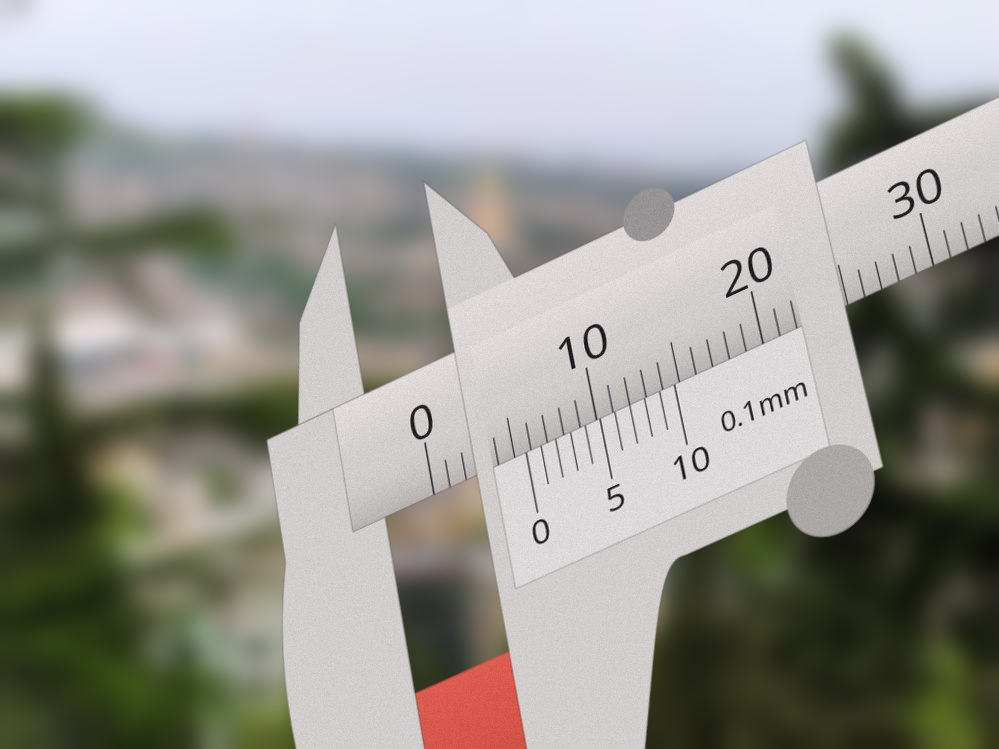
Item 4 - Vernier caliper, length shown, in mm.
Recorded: 5.7 mm
